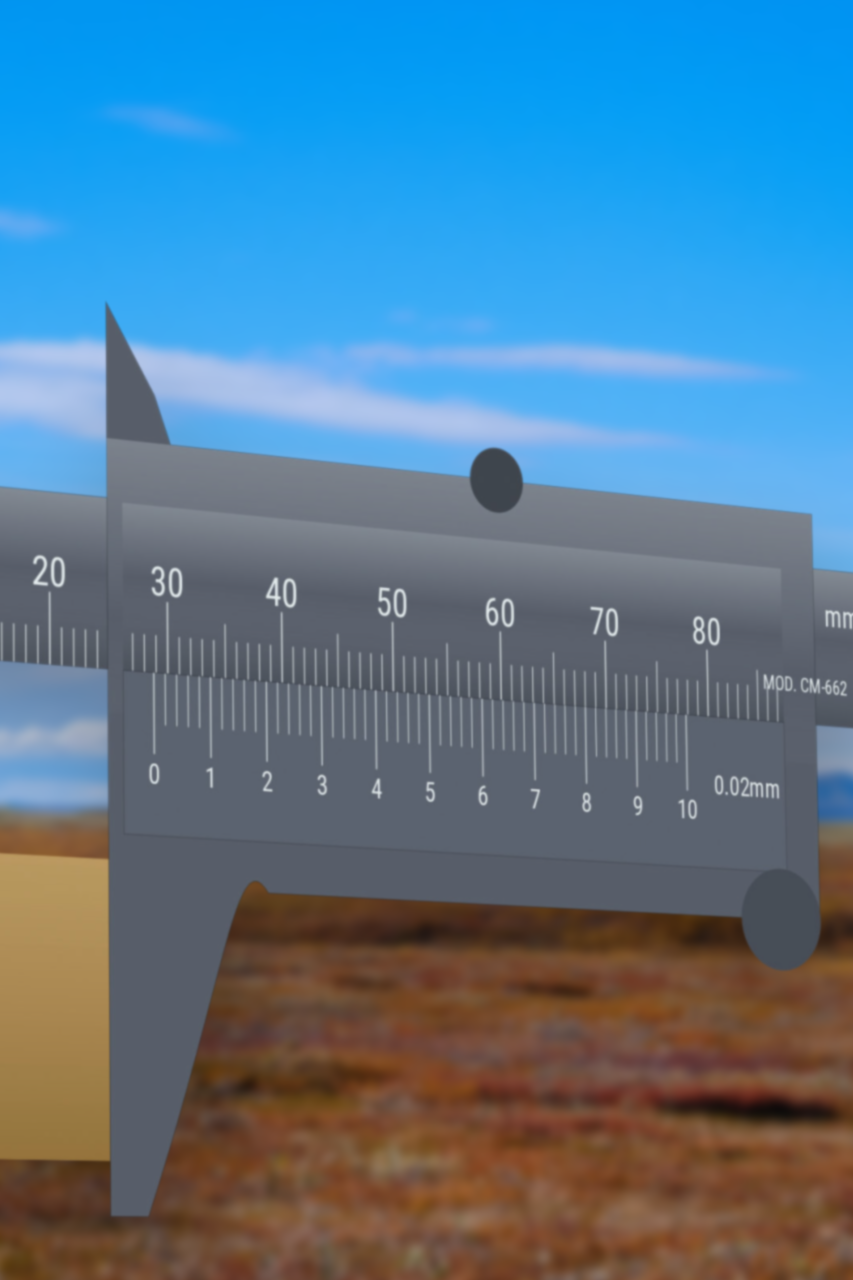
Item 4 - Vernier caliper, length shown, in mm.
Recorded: 28.8 mm
